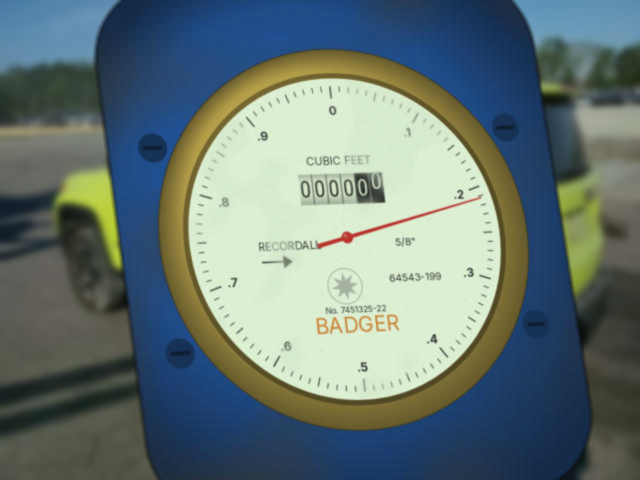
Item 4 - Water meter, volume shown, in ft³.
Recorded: 0.21 ft³
